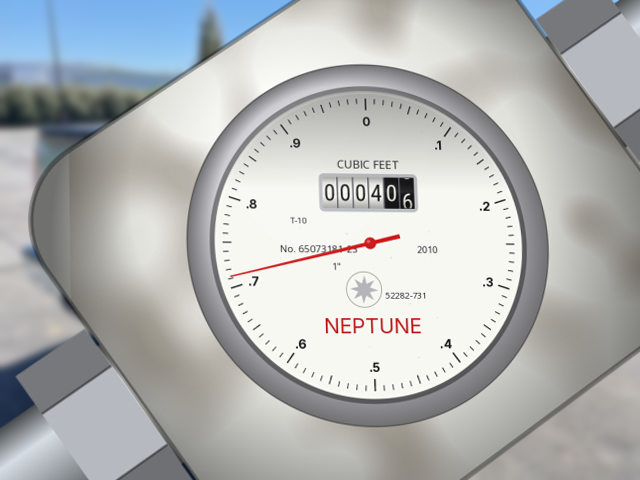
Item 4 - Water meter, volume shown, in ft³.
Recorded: 405.71 ft³
